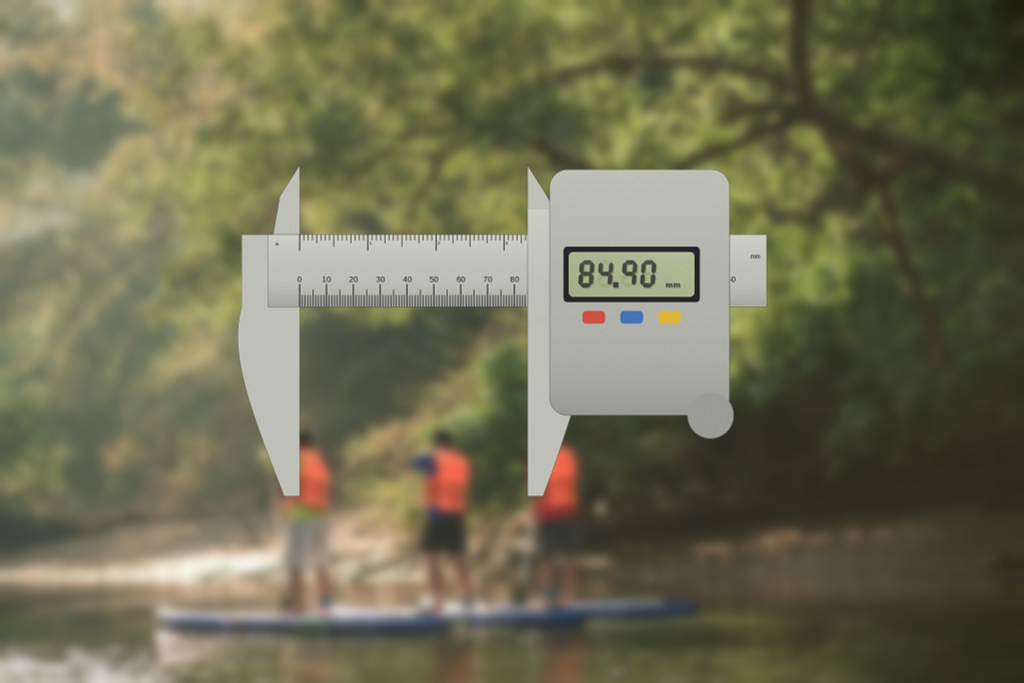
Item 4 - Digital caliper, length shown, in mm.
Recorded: 84.90 mm
